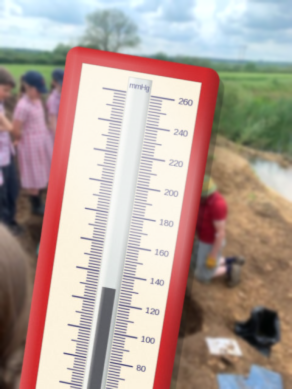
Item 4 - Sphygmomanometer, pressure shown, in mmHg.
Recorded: 130 mmHg
